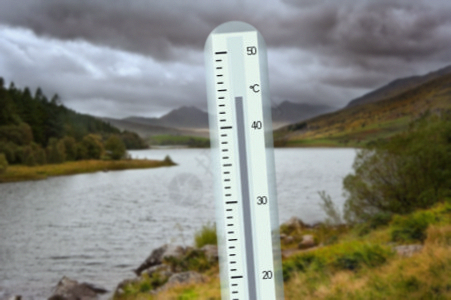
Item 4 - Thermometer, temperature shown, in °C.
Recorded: 44 °C
